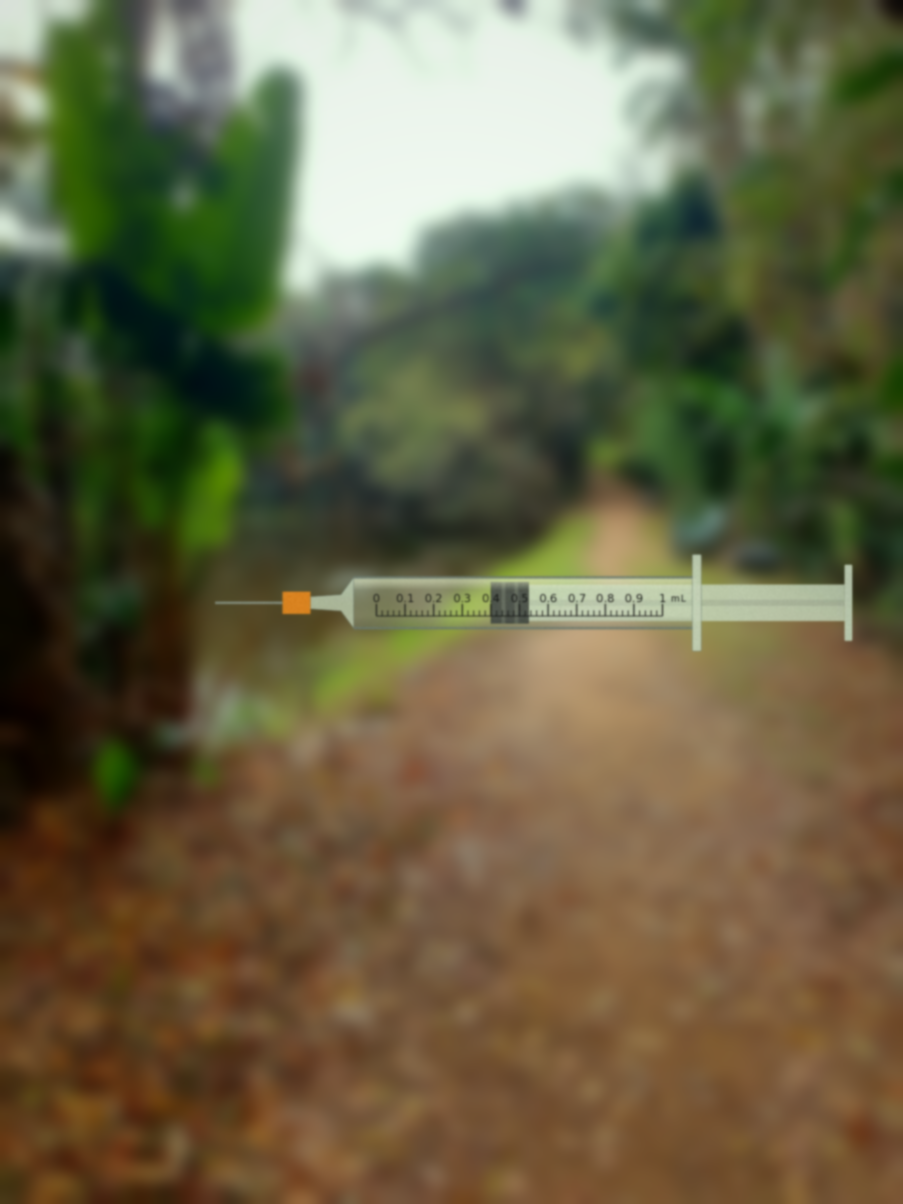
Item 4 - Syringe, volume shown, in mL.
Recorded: 0.4 mL
